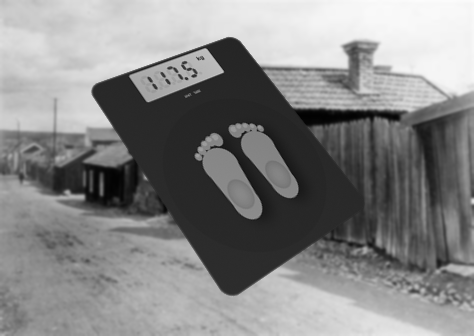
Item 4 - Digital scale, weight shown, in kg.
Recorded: 117.5 kg
